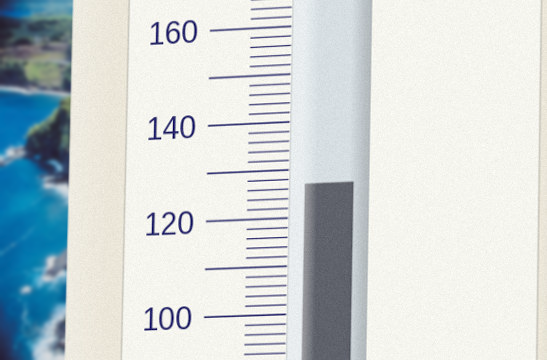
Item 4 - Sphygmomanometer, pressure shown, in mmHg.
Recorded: 127 mmHg
